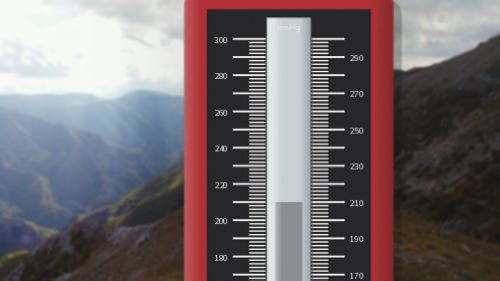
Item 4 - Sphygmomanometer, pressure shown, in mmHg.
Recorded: 210 mmHg
